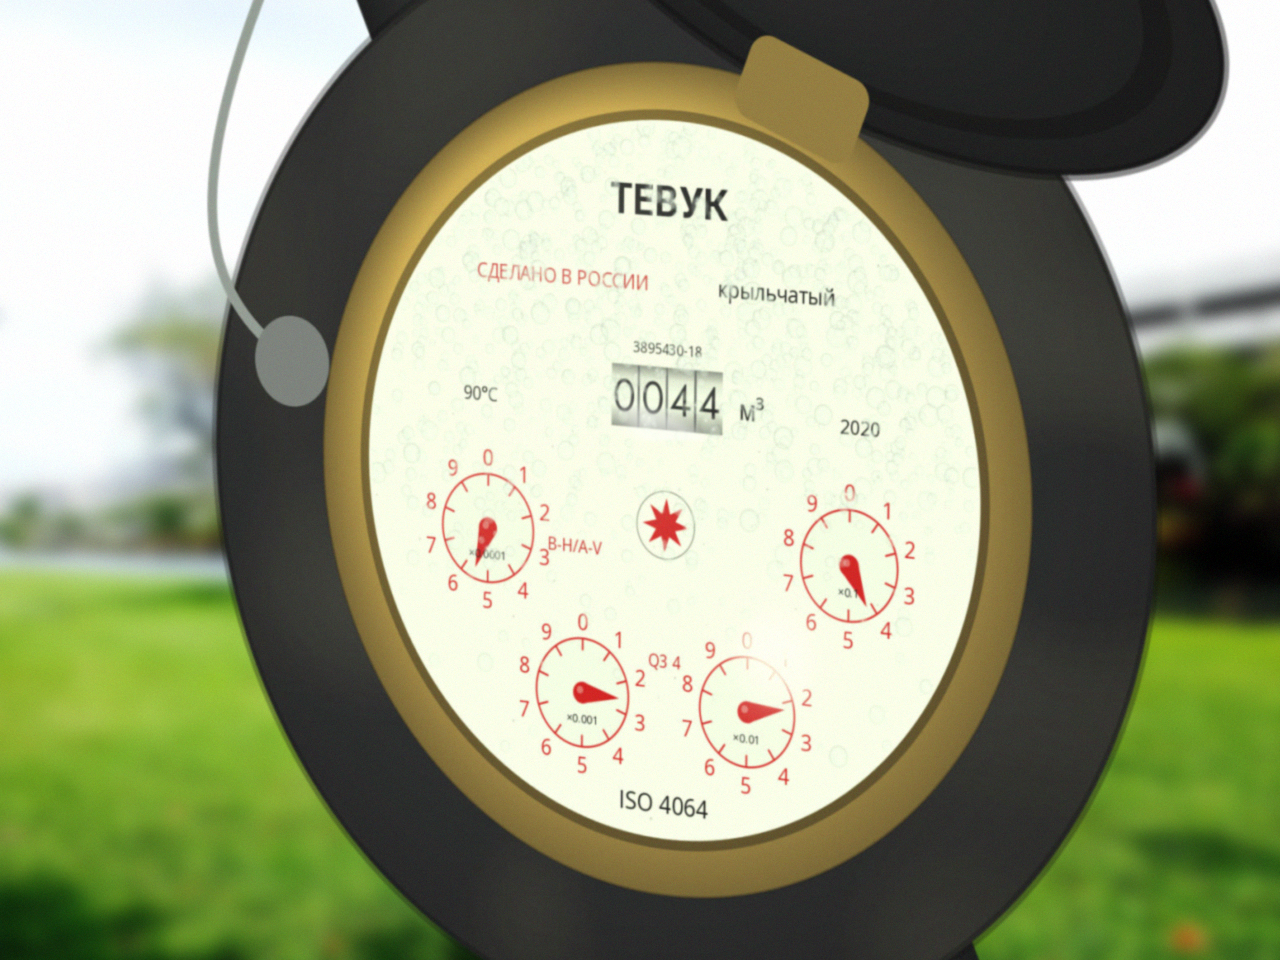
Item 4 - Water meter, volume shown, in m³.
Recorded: 44.4225 m³
